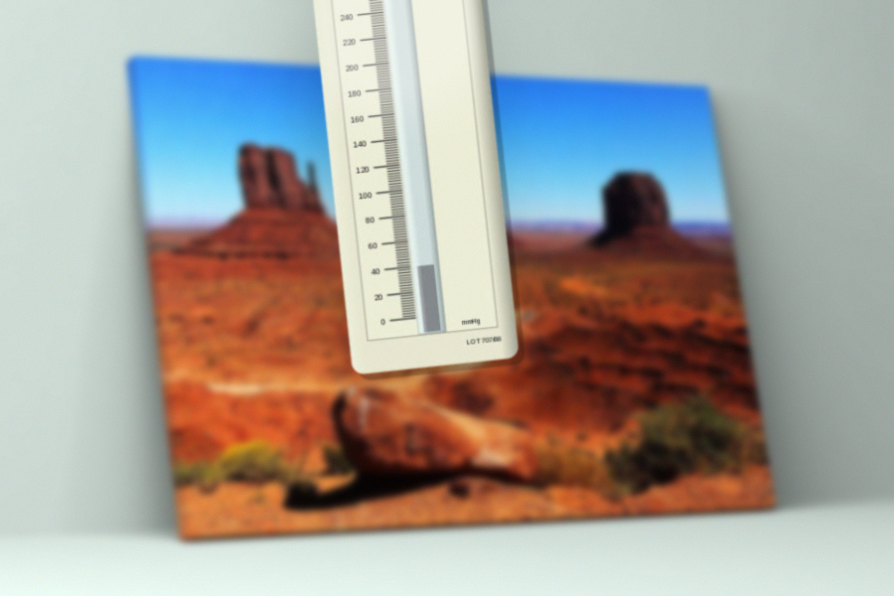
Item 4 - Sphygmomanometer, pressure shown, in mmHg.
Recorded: 40 mmHg
